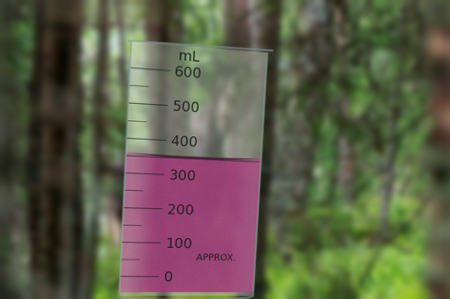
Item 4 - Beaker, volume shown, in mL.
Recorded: 350 mL
